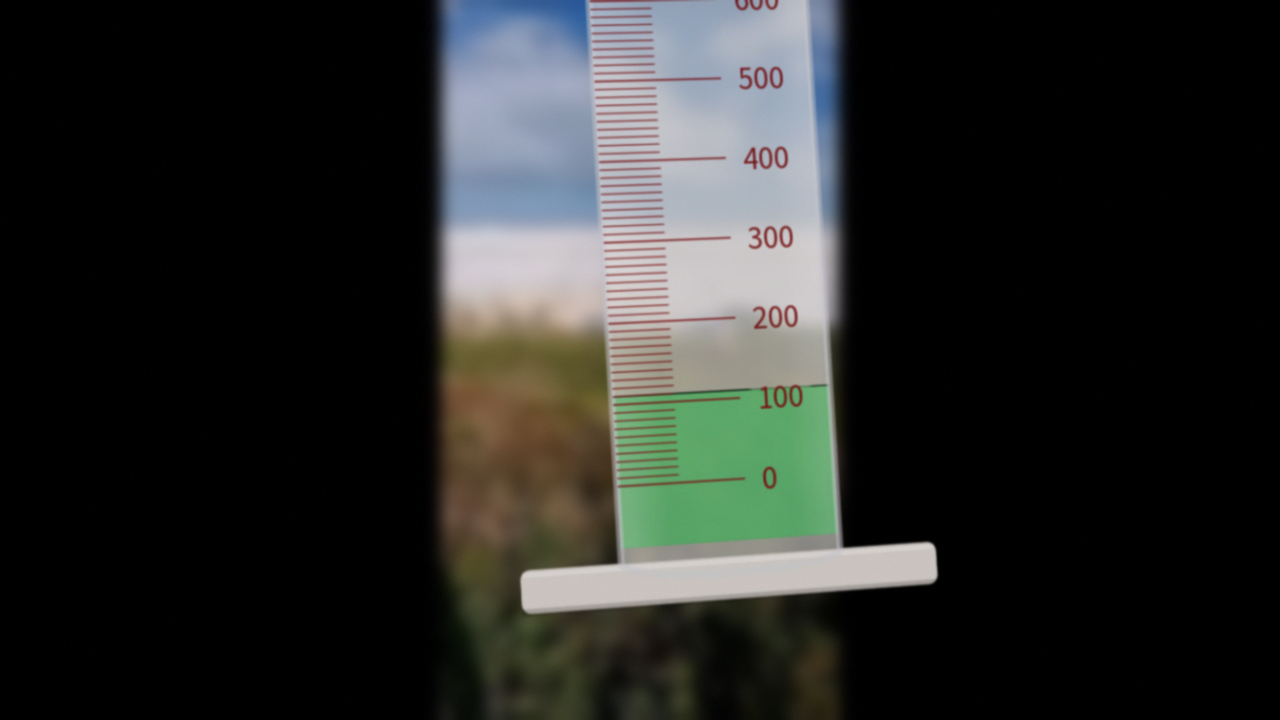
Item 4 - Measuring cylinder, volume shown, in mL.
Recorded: 110 mL
